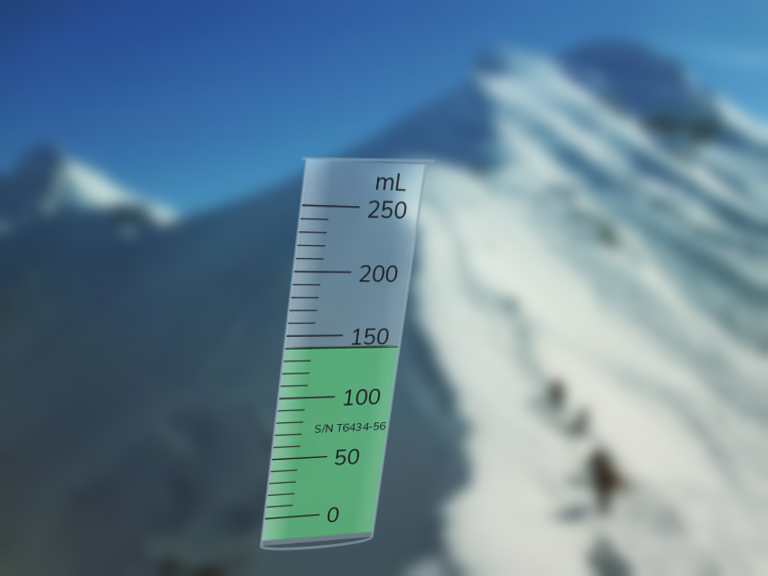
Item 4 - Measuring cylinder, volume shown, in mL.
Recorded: 140 mL
